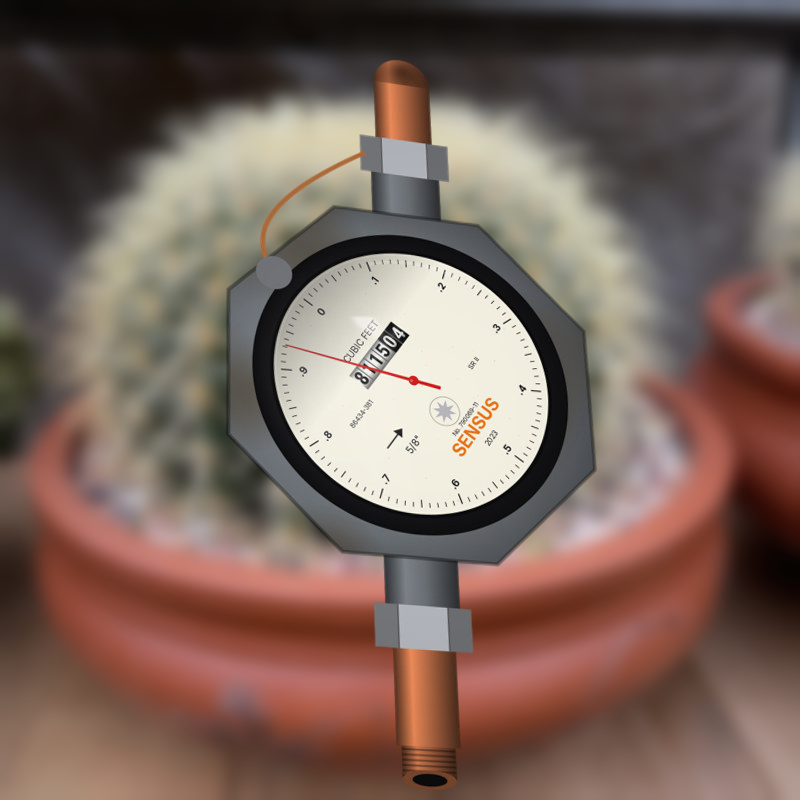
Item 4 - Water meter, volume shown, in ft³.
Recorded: 811503.93 ft³
